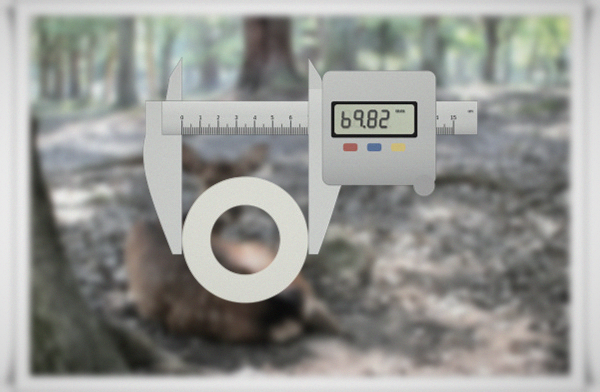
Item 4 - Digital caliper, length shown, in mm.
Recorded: 69.82 mm
